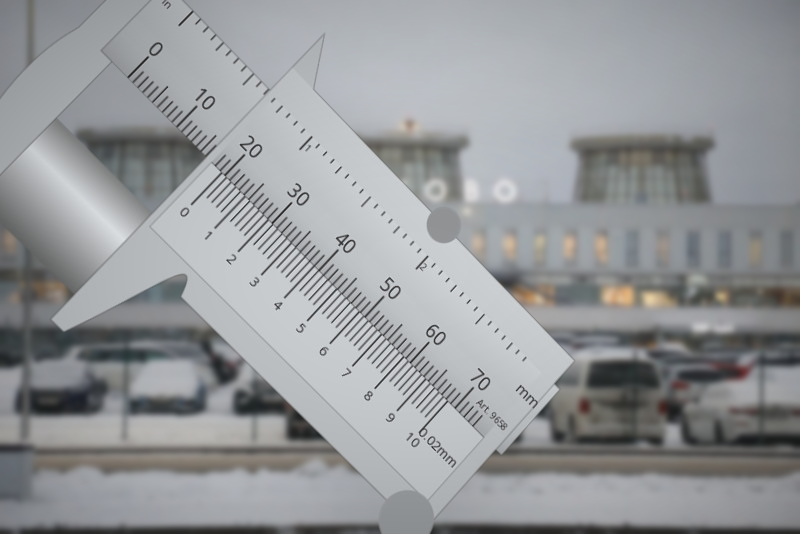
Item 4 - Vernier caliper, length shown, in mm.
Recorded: 19.4 mm
